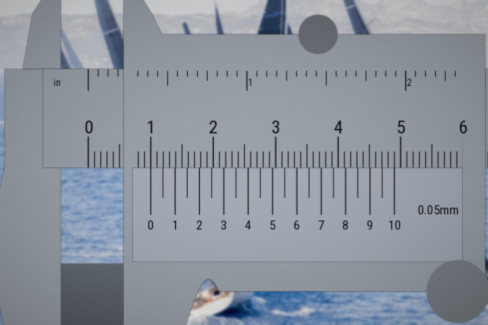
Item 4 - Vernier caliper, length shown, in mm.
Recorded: 10.0 mm
